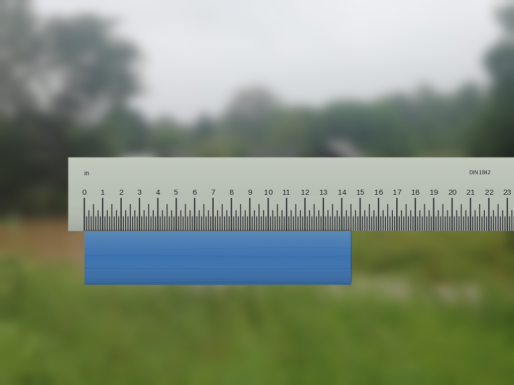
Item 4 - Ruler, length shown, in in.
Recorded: 14.5 in
